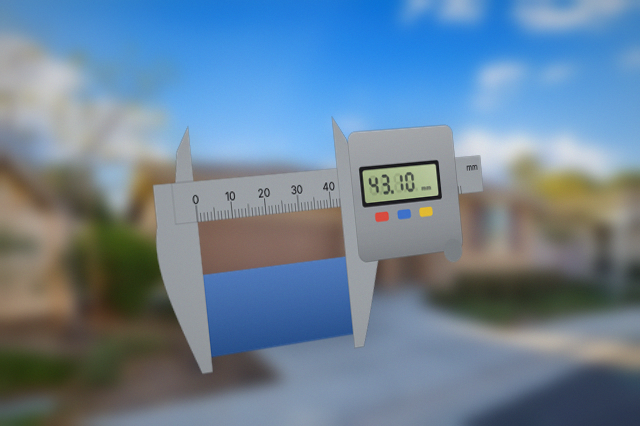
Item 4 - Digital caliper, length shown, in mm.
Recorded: 43.10 mm
